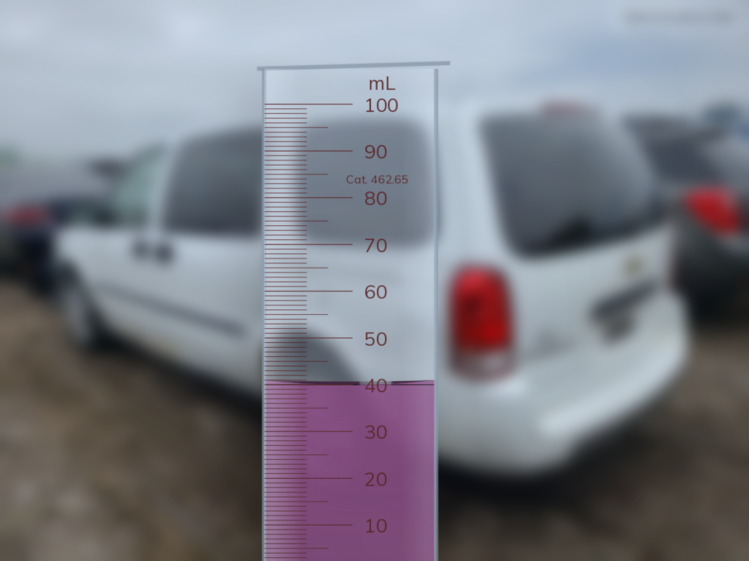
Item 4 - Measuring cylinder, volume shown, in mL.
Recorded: 40 mL
